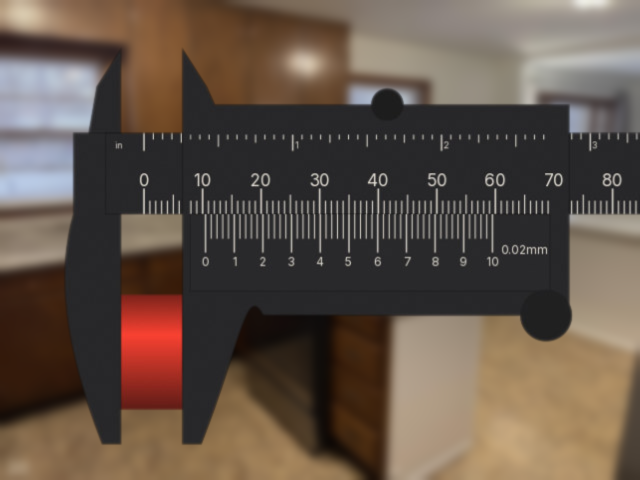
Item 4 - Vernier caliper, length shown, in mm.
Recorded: 10.5 mm
